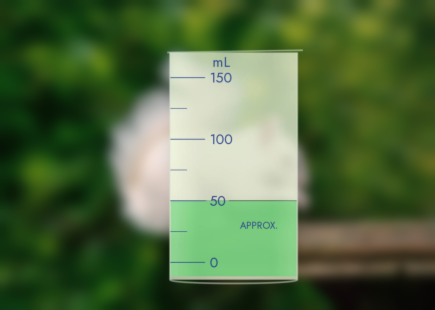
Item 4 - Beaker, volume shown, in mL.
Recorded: 50 mL
